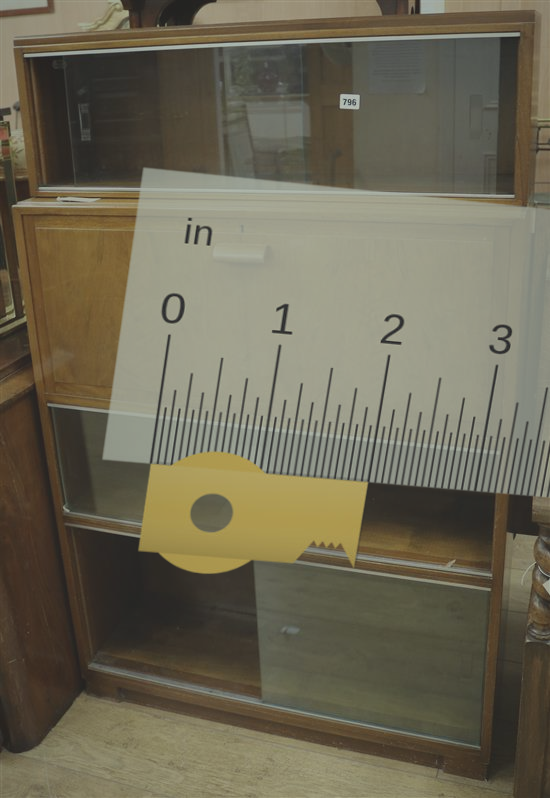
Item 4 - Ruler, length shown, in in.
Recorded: 2 in
